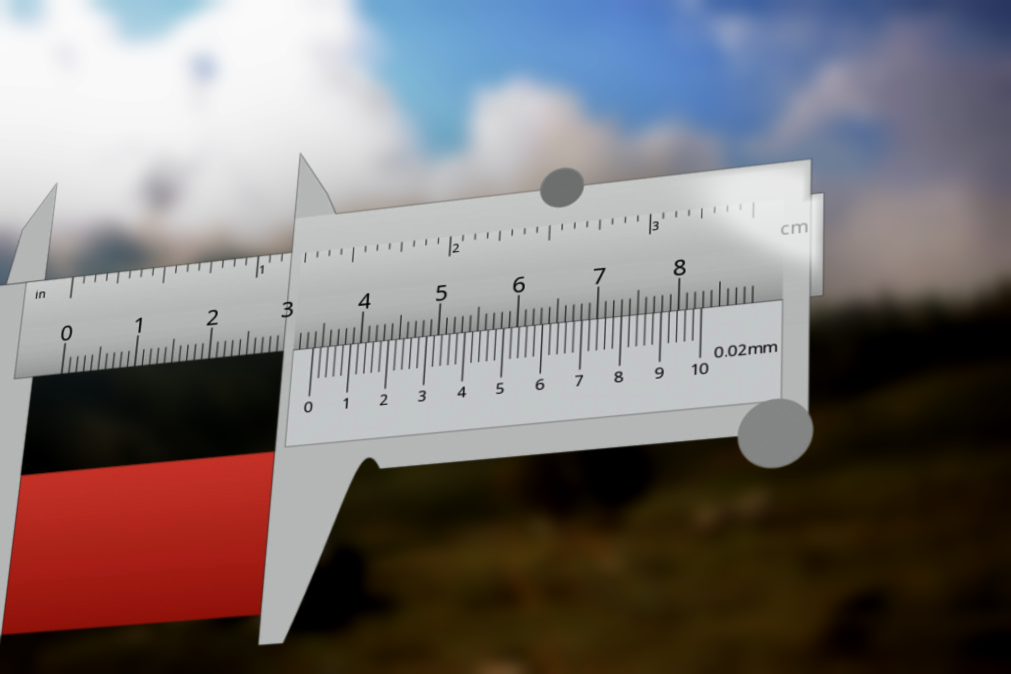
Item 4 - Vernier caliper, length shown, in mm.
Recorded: 33.8 mm
